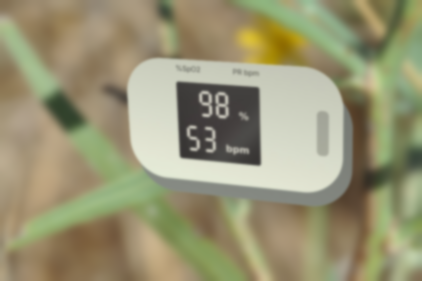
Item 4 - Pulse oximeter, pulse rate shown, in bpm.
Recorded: 53 bpm
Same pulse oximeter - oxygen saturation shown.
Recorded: 98 %
